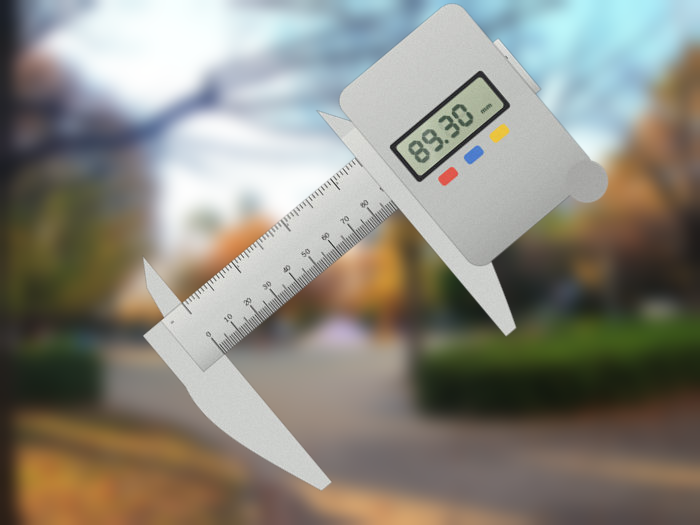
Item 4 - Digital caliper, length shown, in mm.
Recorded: 89.30 mm
